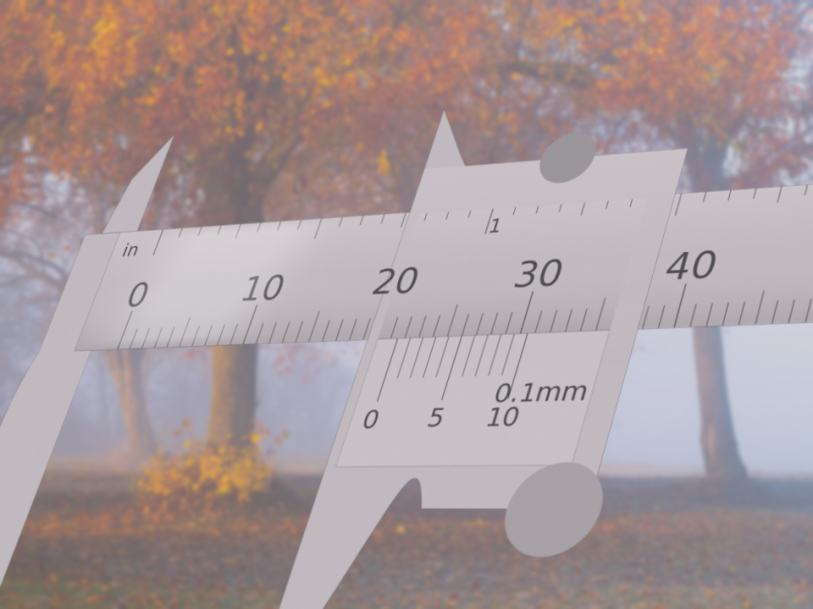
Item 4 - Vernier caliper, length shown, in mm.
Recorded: 21.5 mm
